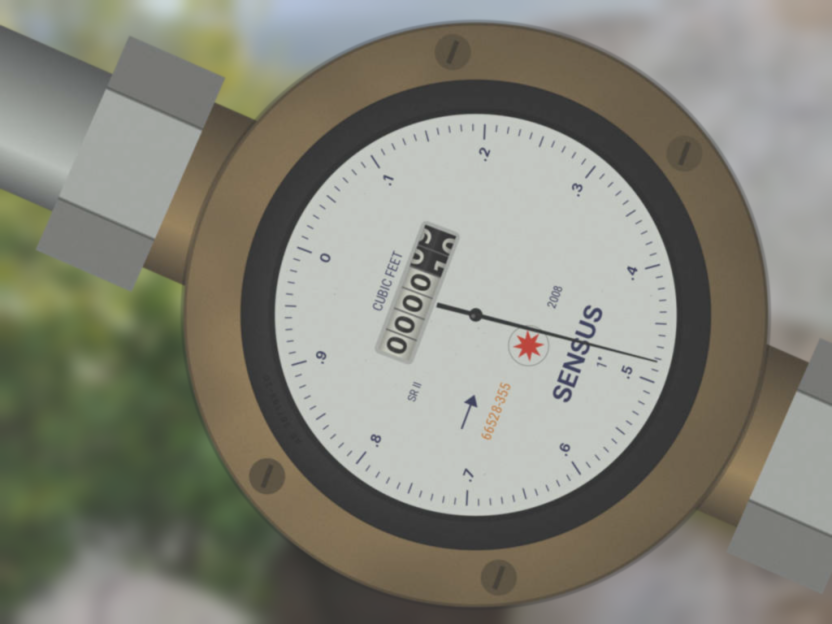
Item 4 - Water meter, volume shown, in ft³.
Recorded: 9.48 ft³
